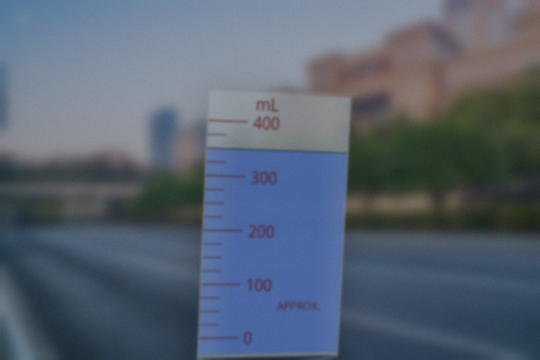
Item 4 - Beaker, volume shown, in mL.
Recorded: 350 mL
